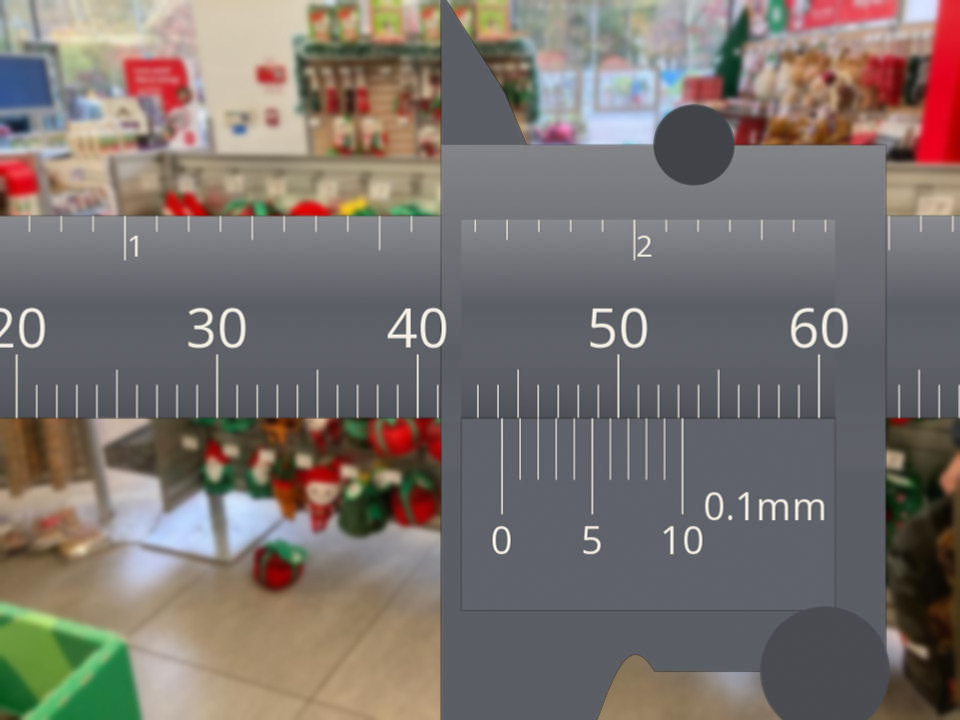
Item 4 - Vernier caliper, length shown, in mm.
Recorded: 44.2 mm
